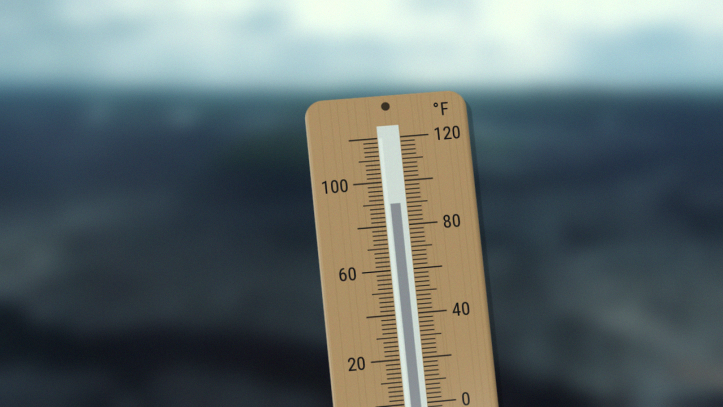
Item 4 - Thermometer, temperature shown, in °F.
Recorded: 90 °F
